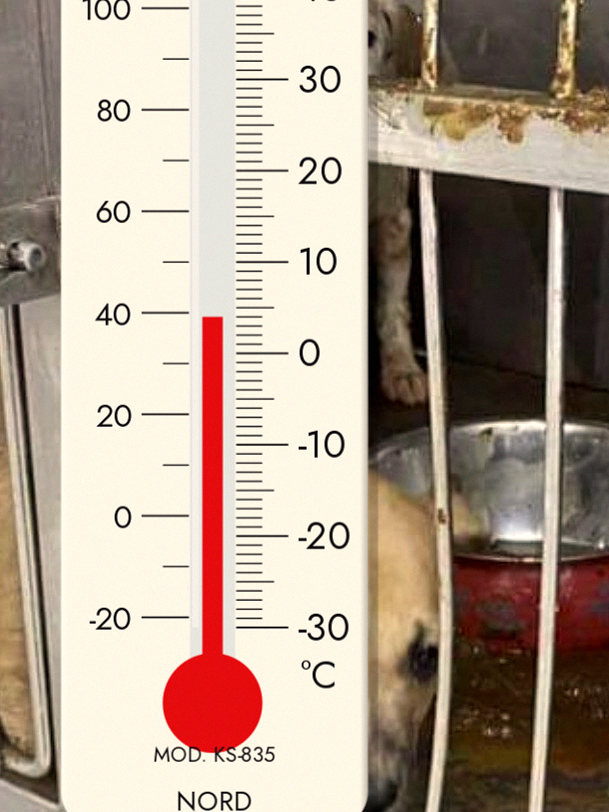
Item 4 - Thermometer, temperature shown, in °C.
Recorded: 4 °C
